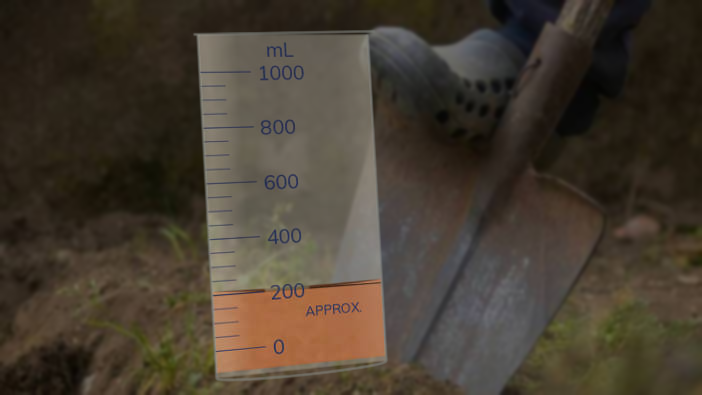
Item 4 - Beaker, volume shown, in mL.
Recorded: 200 mL
